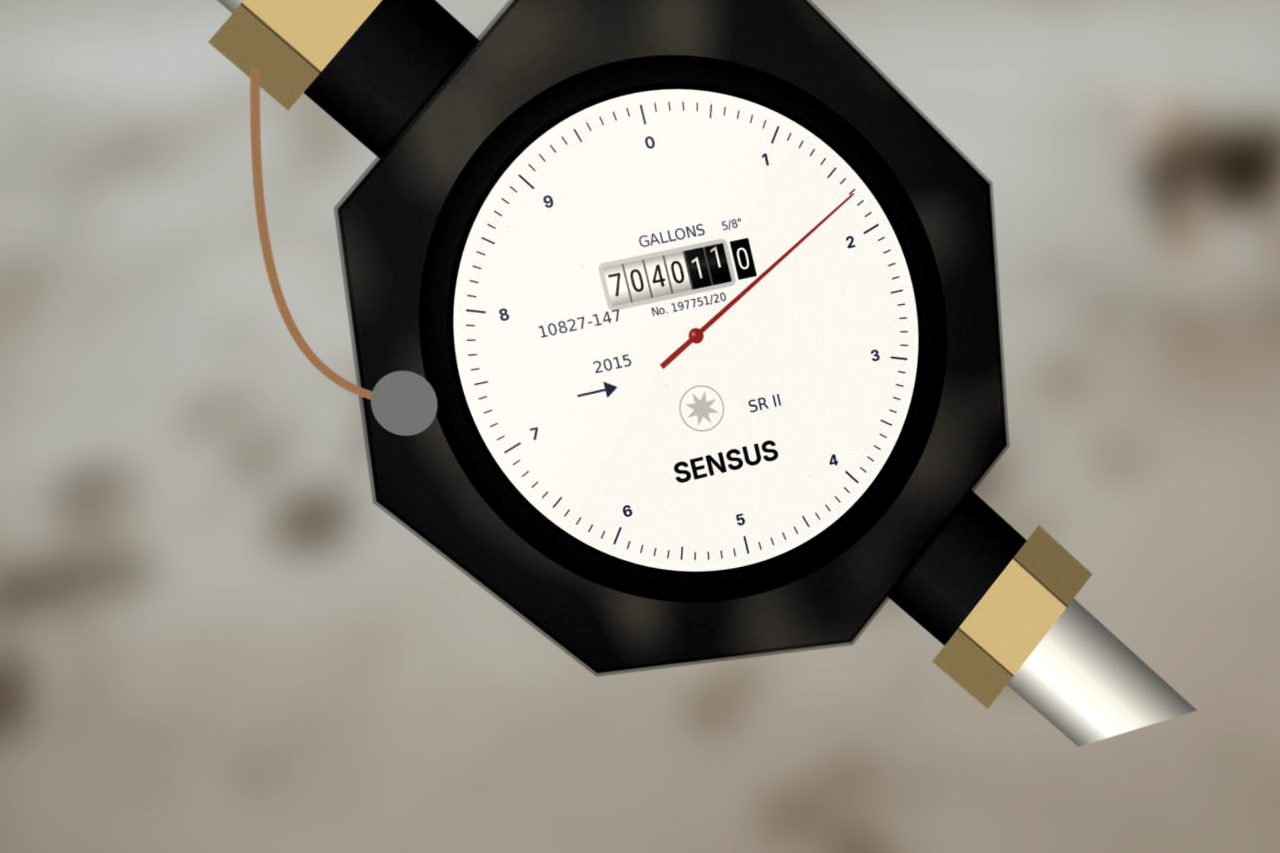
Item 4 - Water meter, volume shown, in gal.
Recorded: 7040111.7 gal
